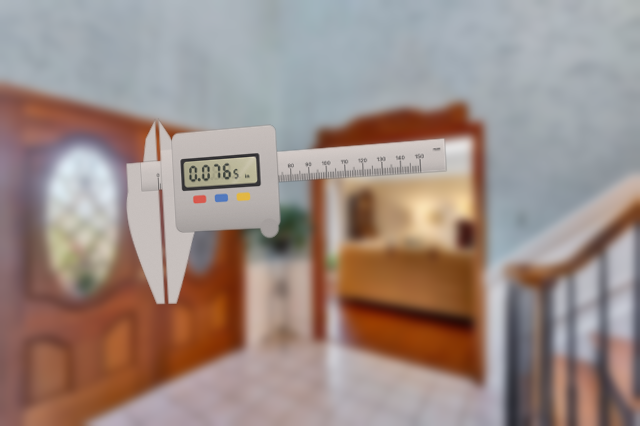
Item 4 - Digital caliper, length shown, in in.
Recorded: 0.0765 in
